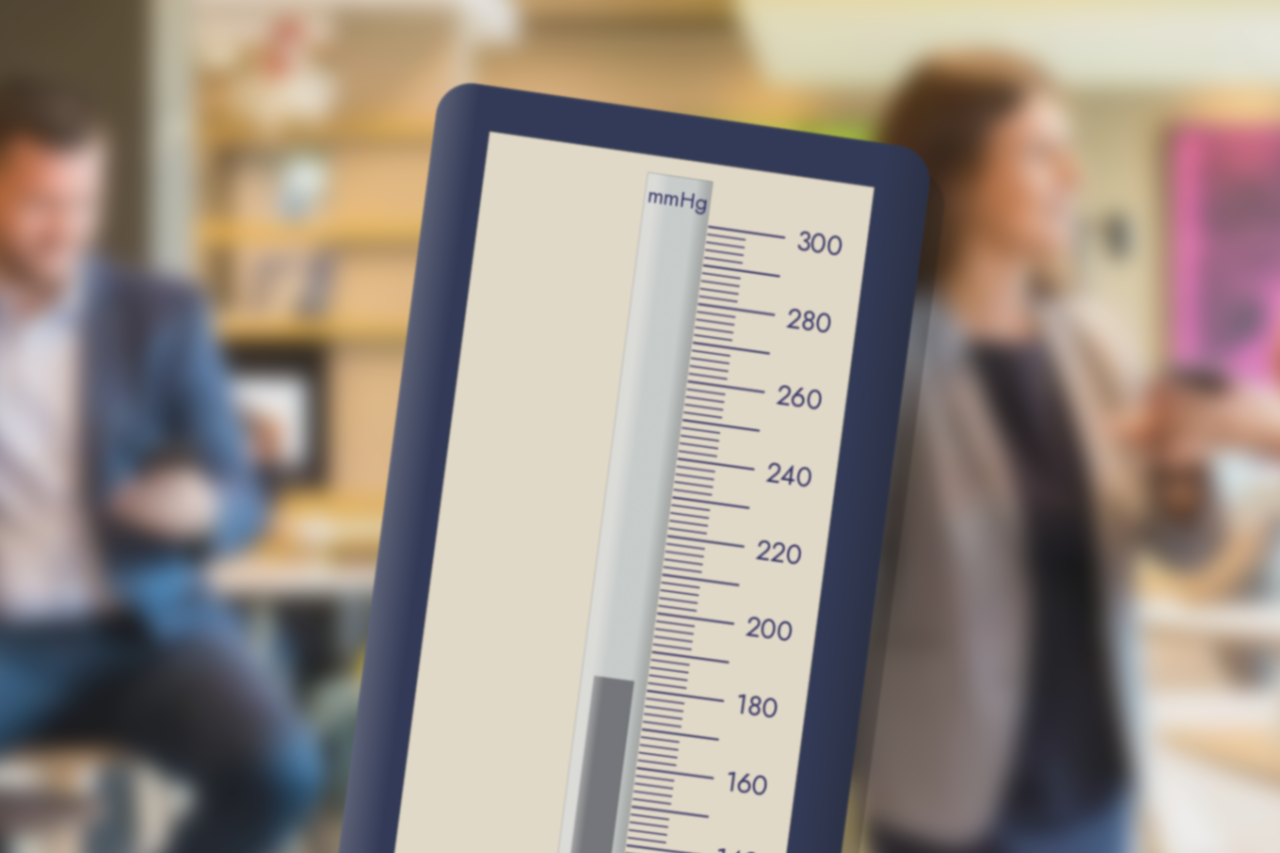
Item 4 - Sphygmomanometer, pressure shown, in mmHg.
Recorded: 182 mmHg
